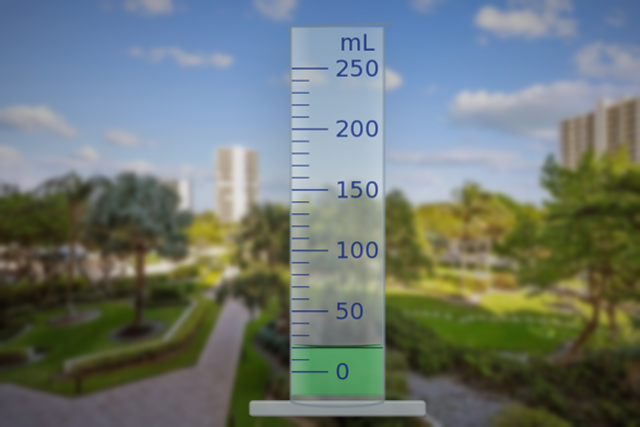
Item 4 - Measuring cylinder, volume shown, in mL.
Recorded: 20 mL
